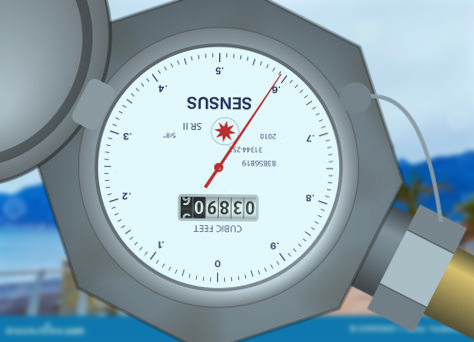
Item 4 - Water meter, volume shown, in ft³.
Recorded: 38905.59 ft³
